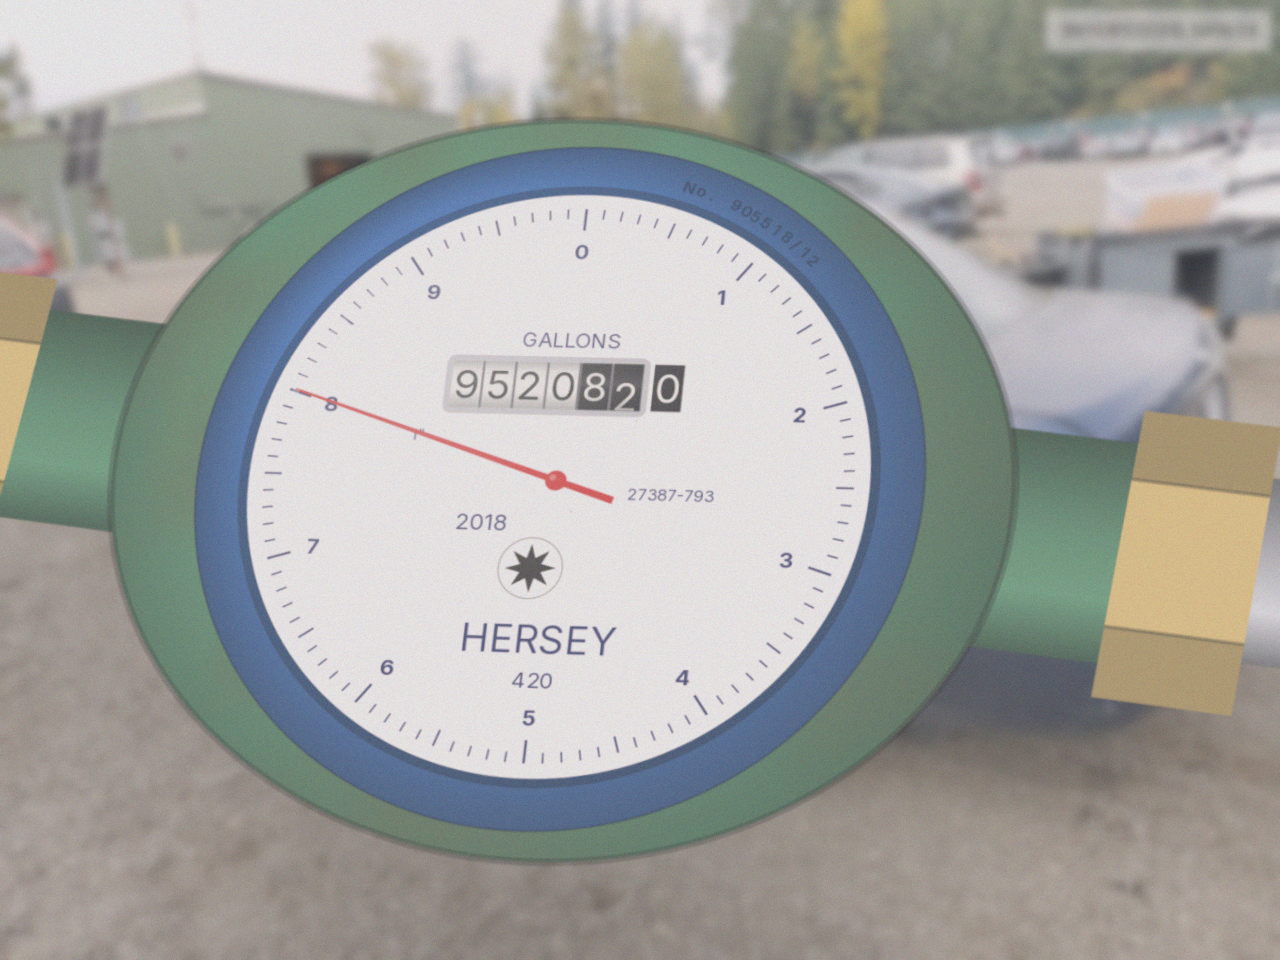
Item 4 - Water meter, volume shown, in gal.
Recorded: 9520818.0 gal
